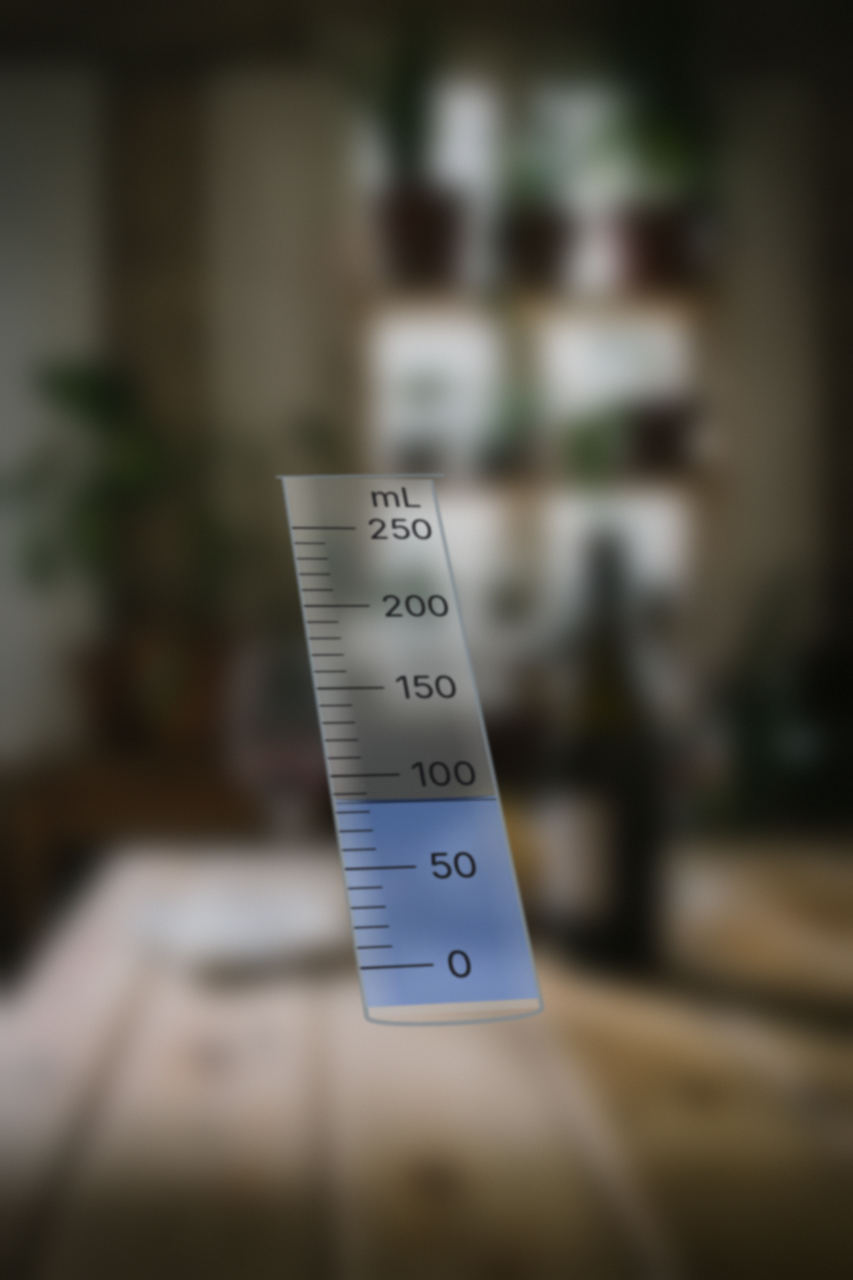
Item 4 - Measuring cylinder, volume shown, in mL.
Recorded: 85 mL
